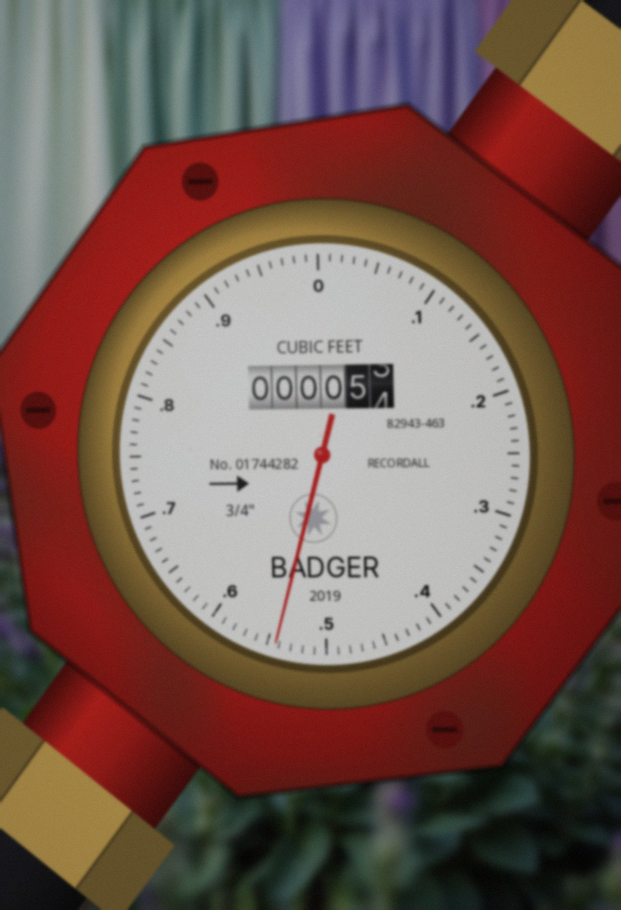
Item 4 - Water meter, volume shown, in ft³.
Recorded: 53.54 ft³
